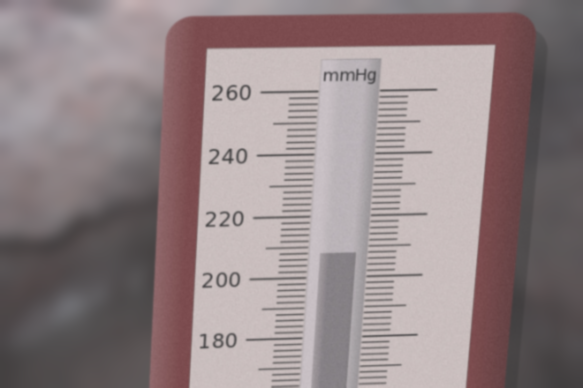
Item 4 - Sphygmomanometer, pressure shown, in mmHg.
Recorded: 208 mmHg
